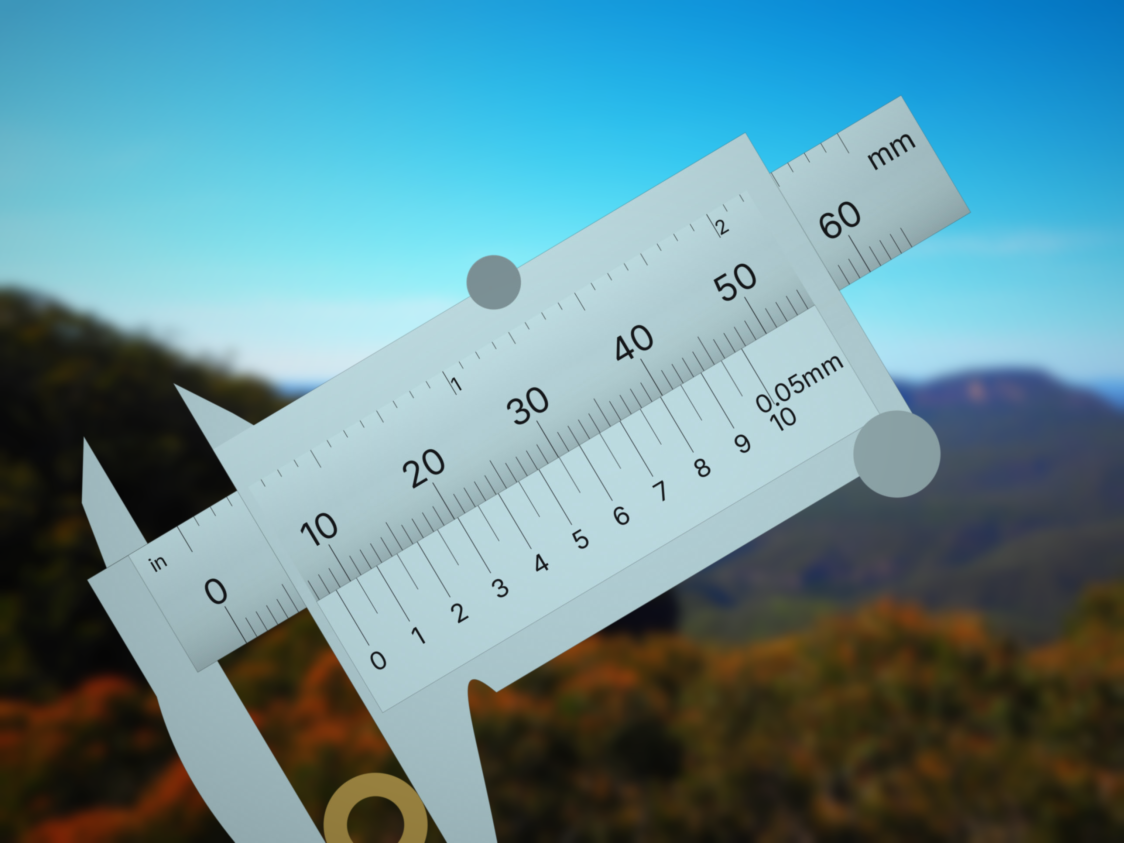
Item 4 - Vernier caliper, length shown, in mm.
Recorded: 8.6 mm
